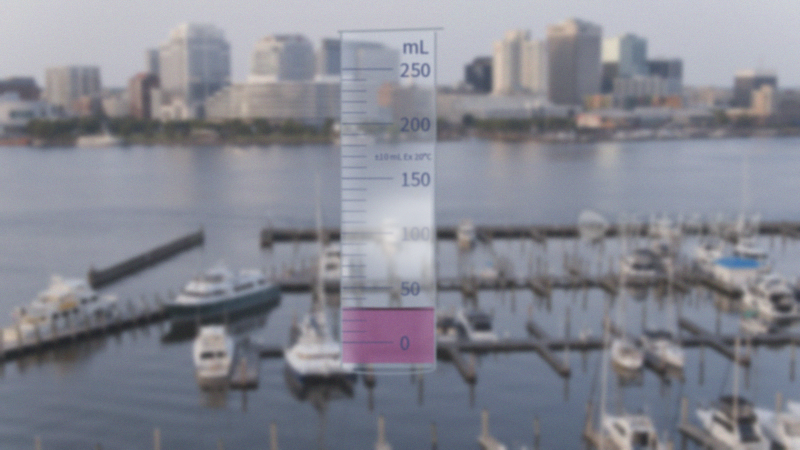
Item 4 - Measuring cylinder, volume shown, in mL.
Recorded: 30 mL
